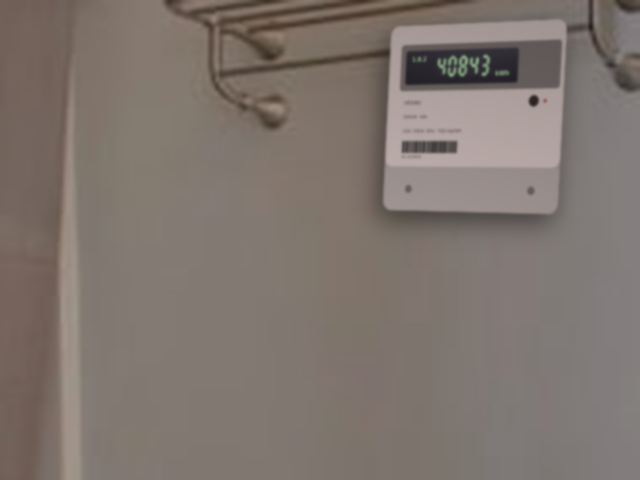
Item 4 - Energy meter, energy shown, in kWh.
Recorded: 40843 kWh
